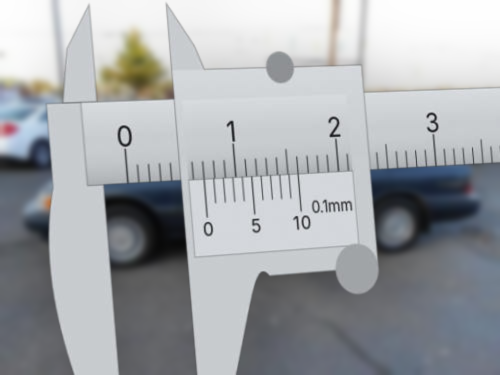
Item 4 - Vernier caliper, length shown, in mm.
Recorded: 7.0 mm
